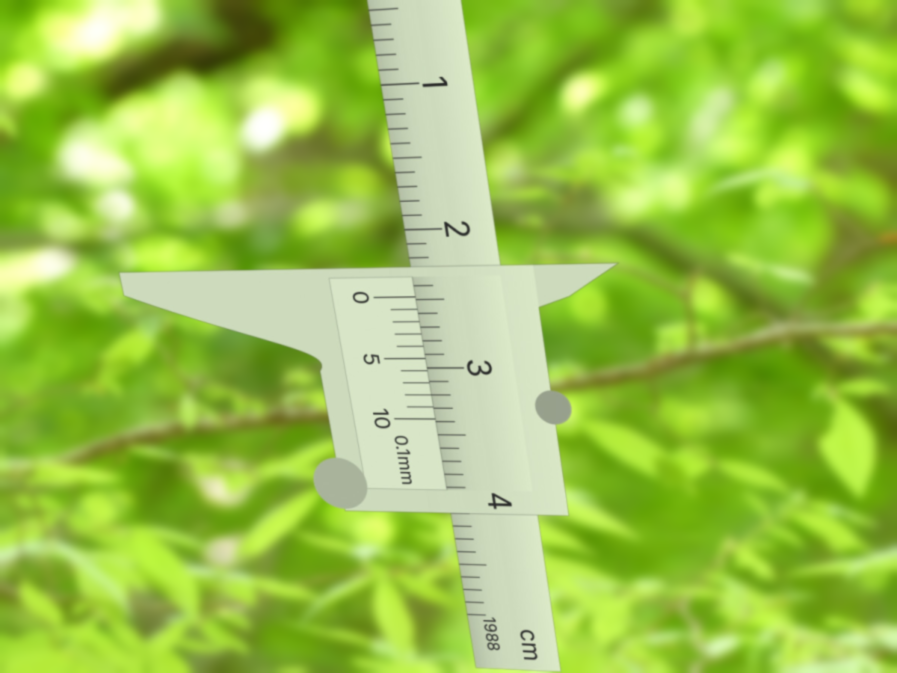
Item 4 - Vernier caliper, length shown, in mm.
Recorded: 24.8 mm
